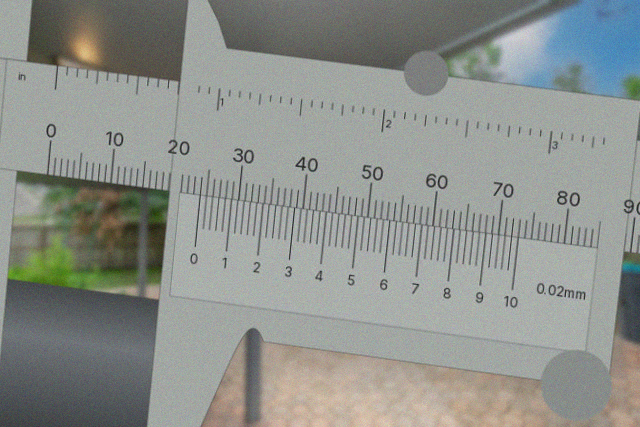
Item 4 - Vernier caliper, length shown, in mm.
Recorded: 24.0 mm
